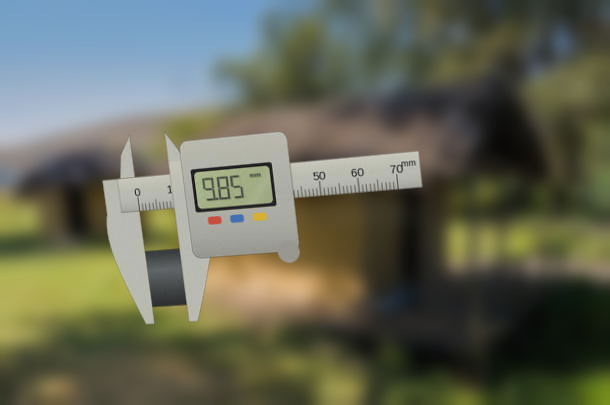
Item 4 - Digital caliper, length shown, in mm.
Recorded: 9.85 mm
